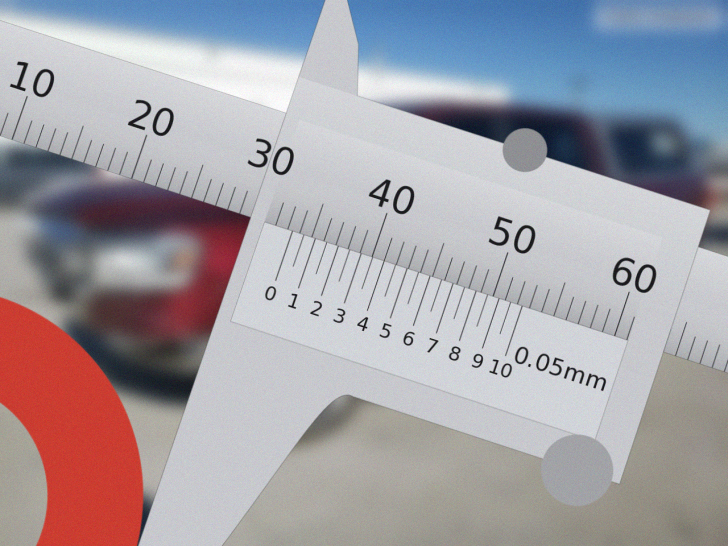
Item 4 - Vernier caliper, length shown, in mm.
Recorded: 33.4 mm
